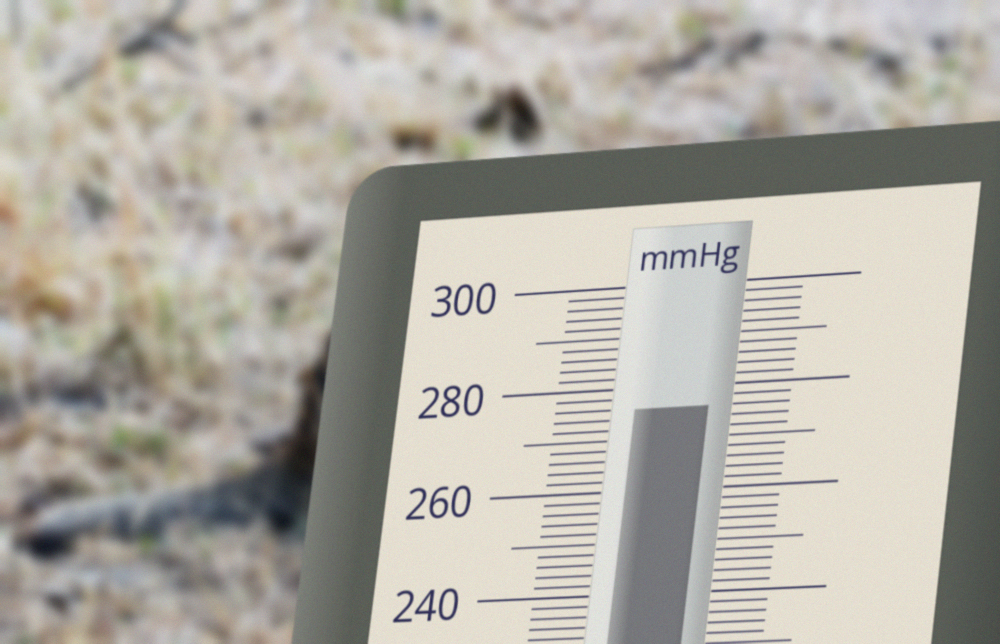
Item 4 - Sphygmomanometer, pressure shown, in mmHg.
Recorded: 276 mmHg
